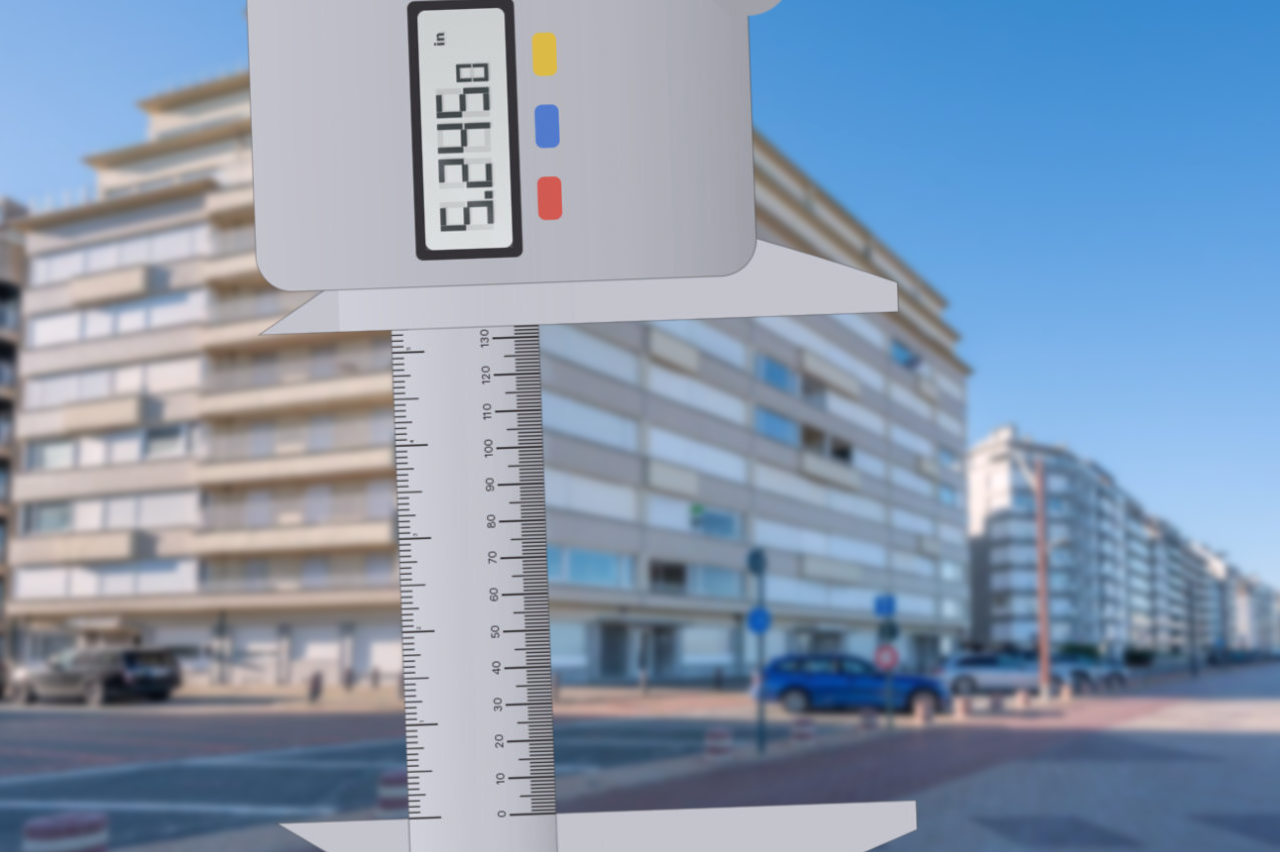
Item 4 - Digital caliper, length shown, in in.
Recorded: 5.2450 in
